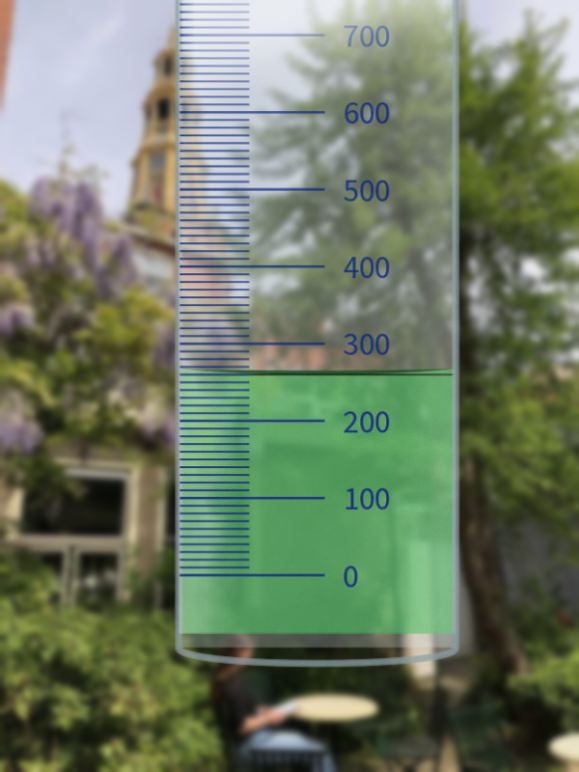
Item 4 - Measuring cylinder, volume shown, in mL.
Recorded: 260 mL
